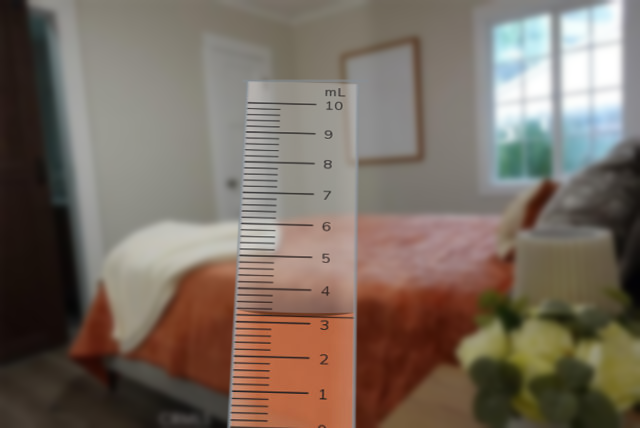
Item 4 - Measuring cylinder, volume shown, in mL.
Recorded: 3.2 mL
